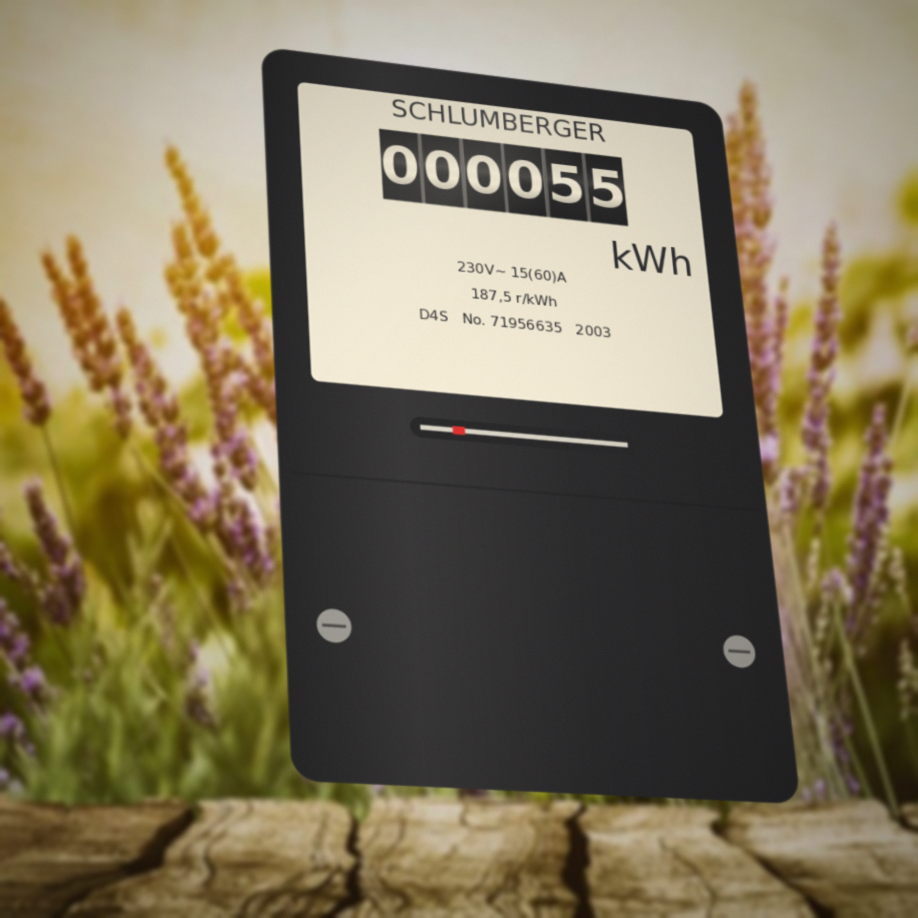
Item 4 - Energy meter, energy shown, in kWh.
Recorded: 55 kWh
